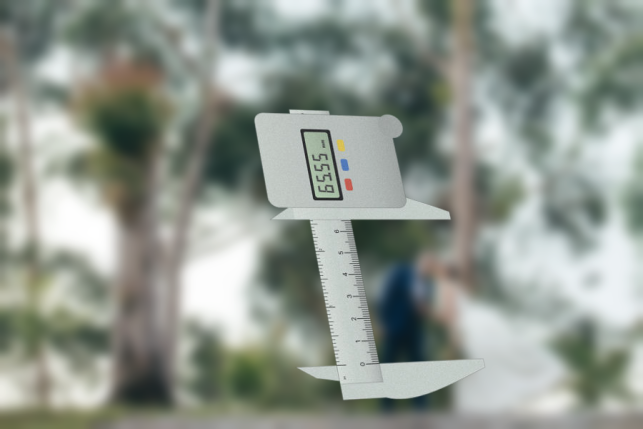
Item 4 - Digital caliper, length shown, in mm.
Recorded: 65.55 mm
